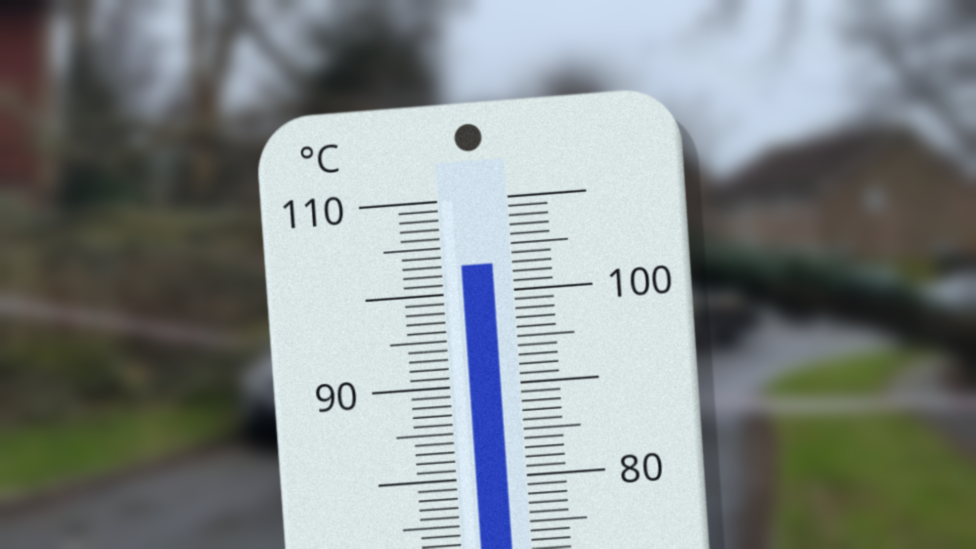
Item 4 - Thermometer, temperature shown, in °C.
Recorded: 103 °C
